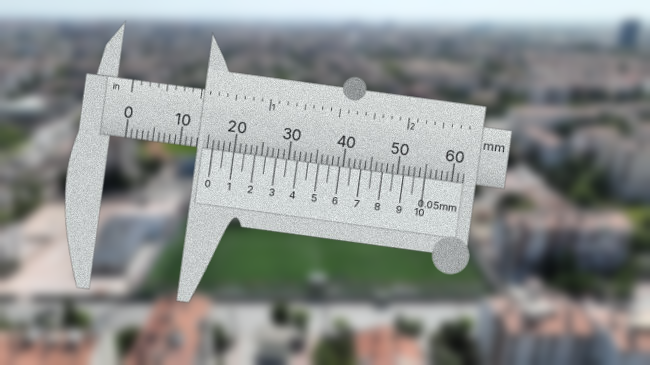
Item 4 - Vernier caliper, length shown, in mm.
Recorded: 16.0 mm
